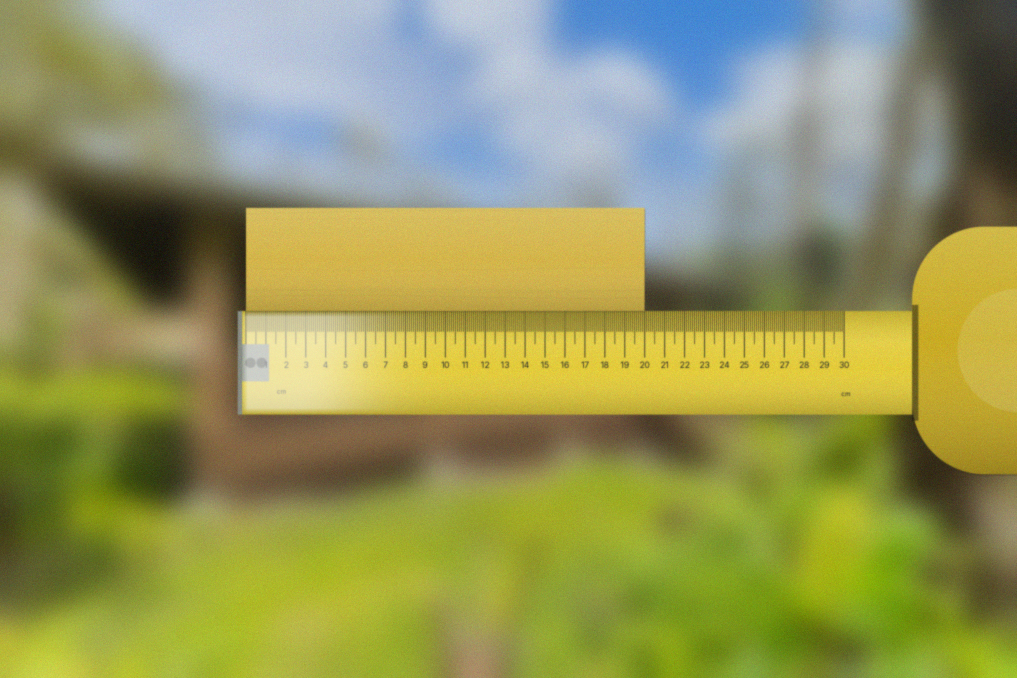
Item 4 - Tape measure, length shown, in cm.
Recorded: 20 cm
